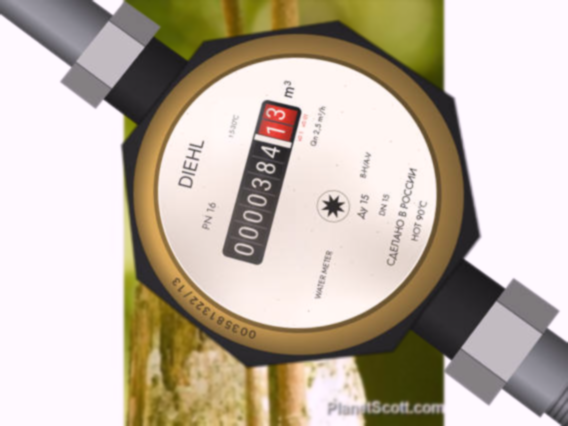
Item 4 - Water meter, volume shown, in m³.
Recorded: 384.13 m³
